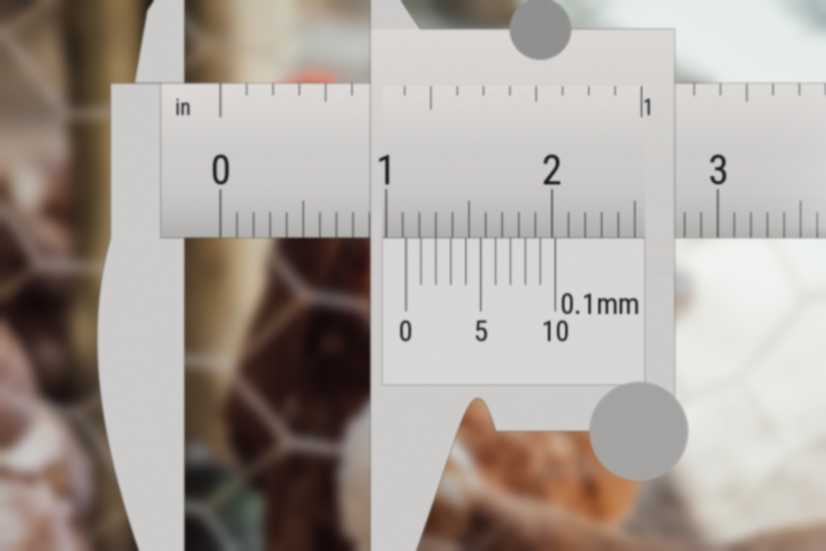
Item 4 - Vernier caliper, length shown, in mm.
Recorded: 11.2 mm
